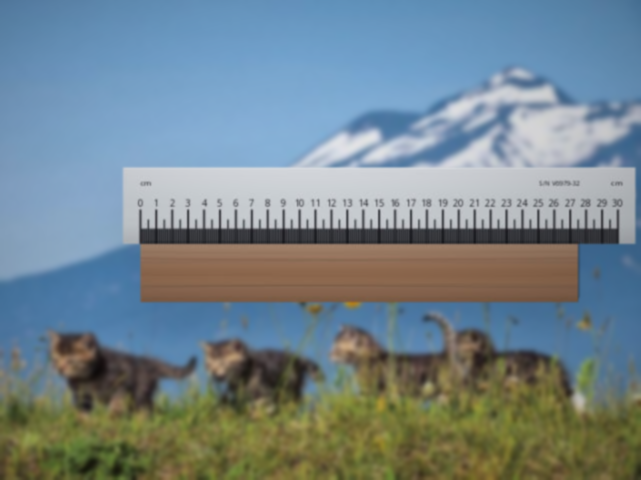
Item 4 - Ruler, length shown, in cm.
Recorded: 27.5 cm
